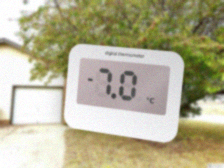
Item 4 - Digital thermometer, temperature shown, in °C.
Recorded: -7.0 °C
